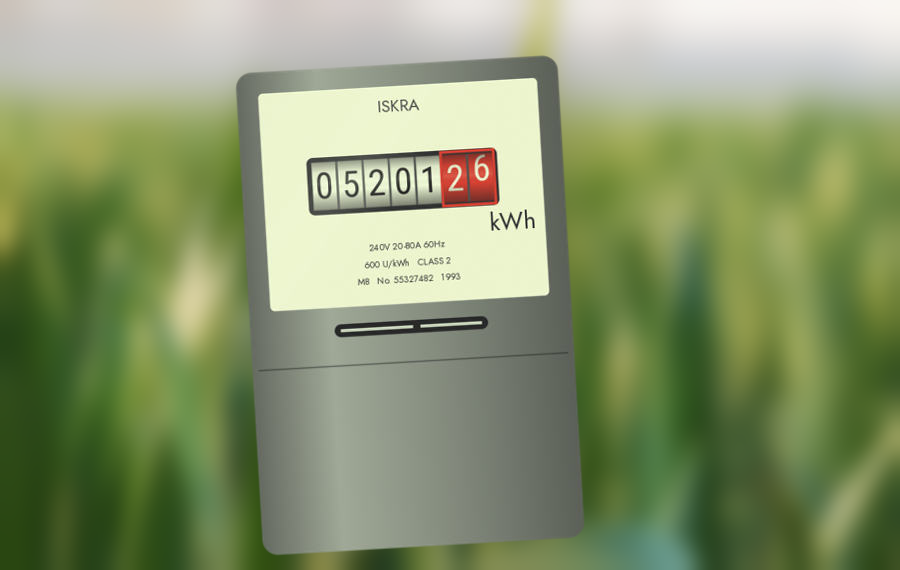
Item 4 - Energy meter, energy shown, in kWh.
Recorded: 5201.26 kWh
